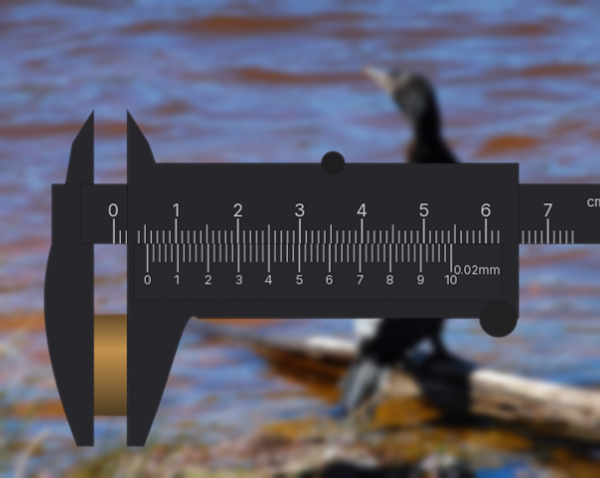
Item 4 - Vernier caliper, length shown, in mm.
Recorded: 5.4 mm
